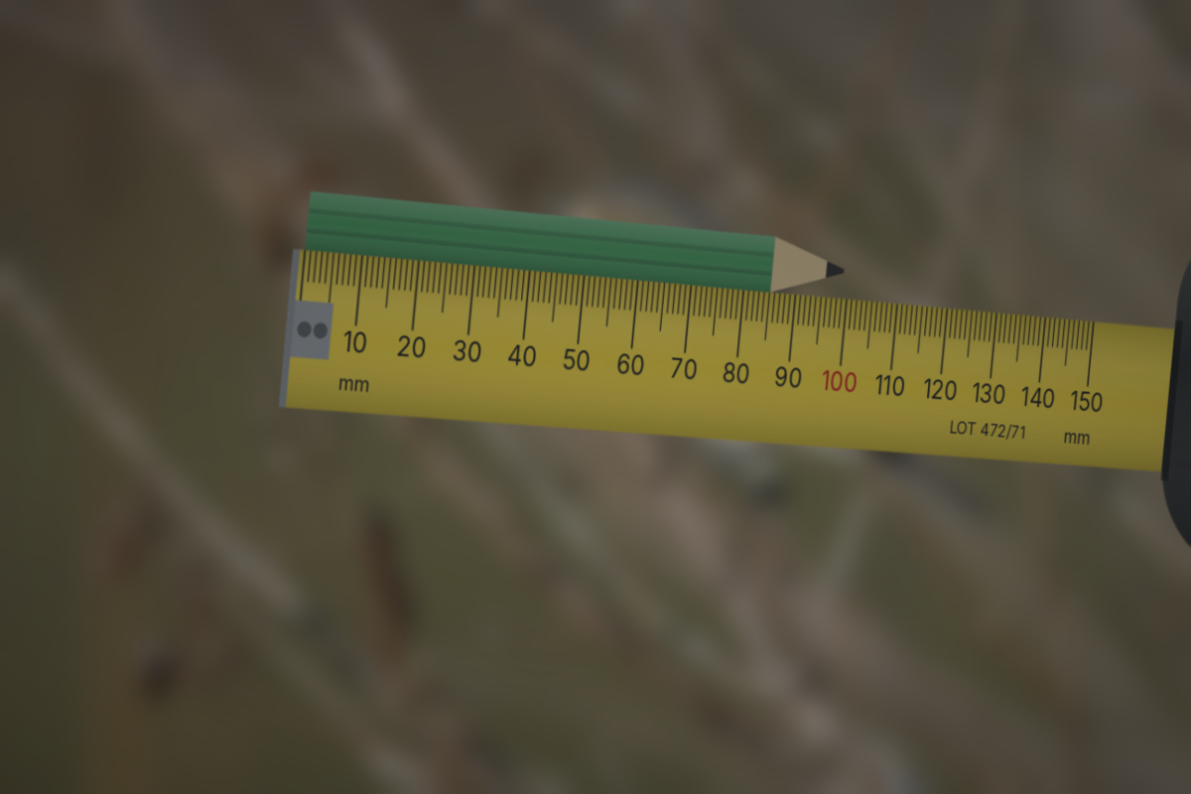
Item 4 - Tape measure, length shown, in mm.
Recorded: 99 mm
